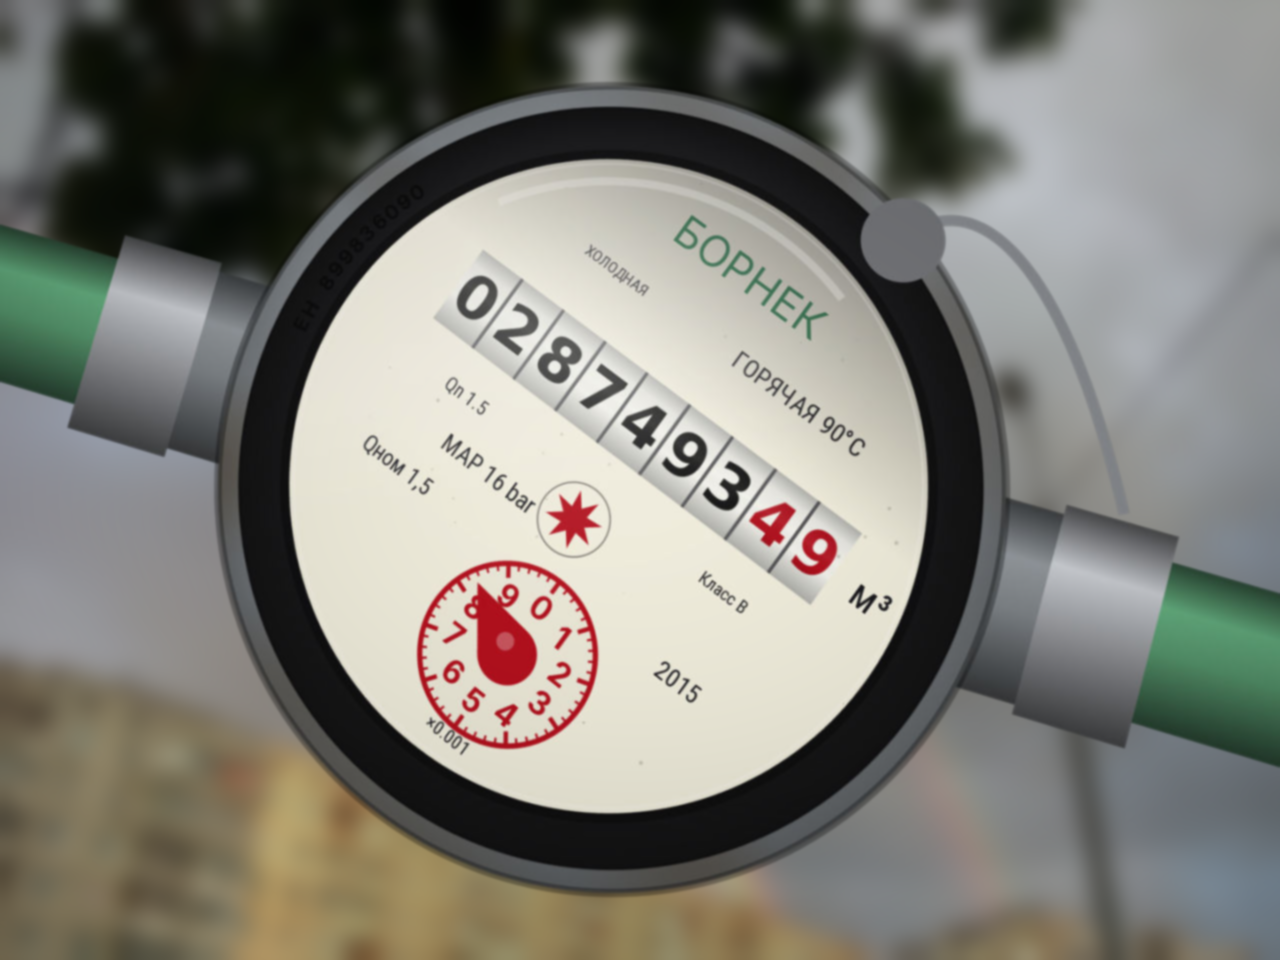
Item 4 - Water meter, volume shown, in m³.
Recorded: 287493.498 m³
